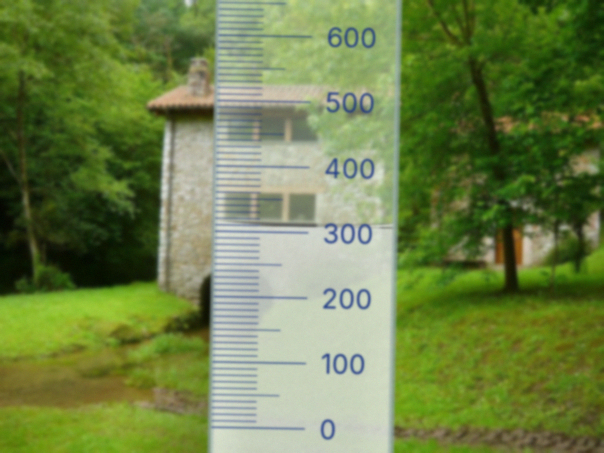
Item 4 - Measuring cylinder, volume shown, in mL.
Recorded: 310 mL
